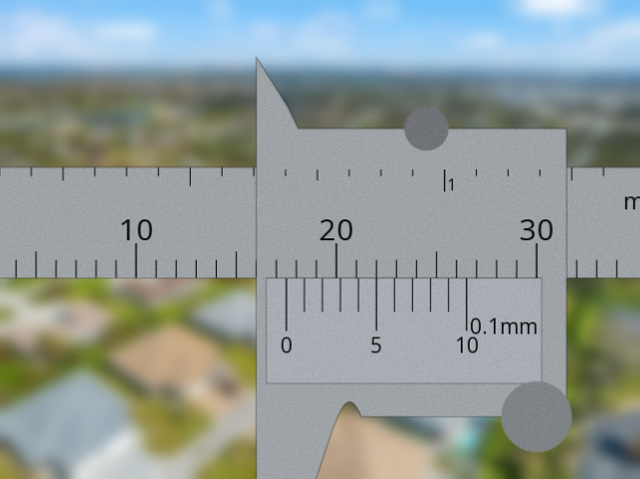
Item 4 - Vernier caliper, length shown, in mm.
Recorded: 17.5 mm
